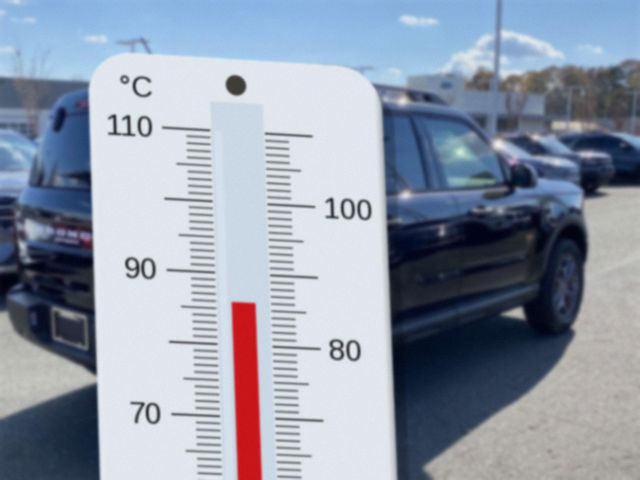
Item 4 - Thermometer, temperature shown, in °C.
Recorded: 86 °C
